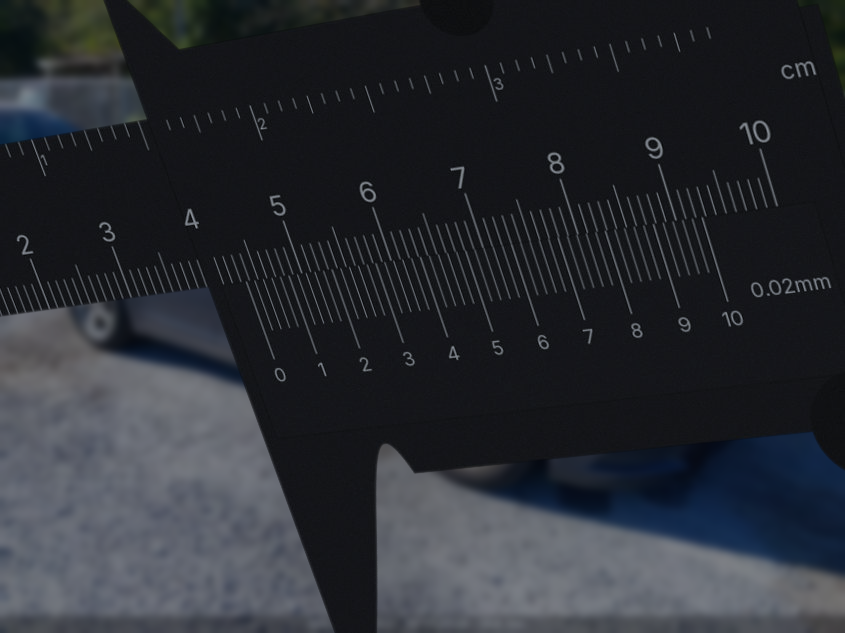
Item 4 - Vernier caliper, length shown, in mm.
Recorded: 43.6 mm
